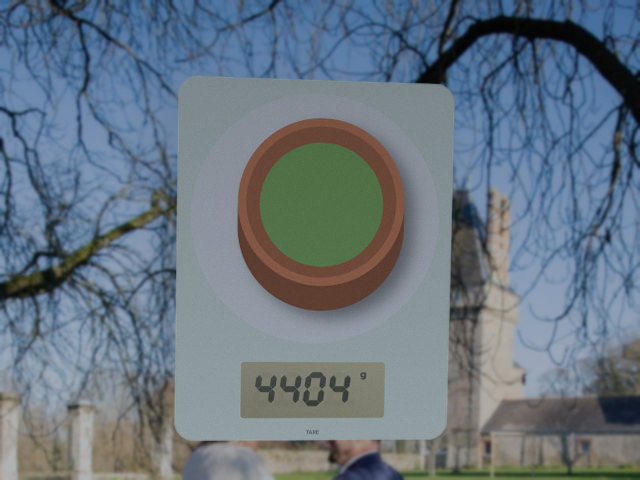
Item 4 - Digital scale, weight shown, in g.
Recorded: 4404 g
